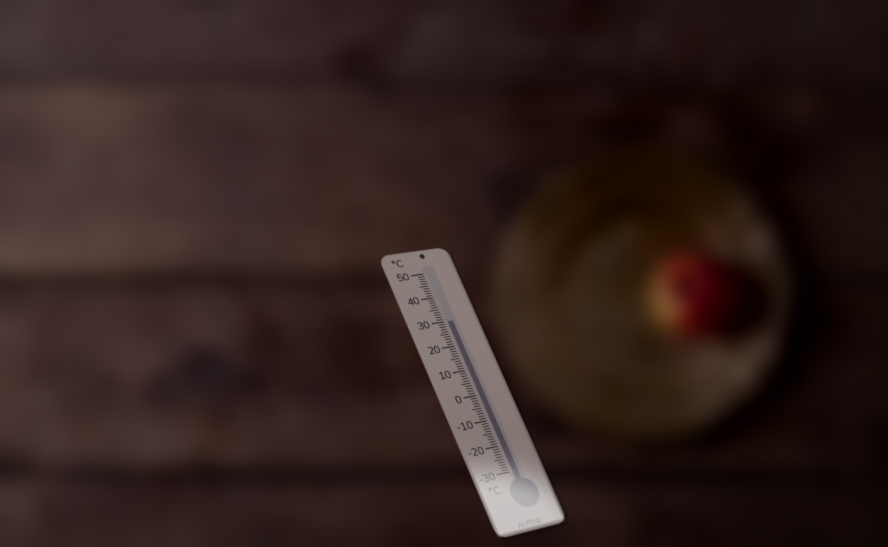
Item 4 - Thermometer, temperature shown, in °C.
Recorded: 30 °C
